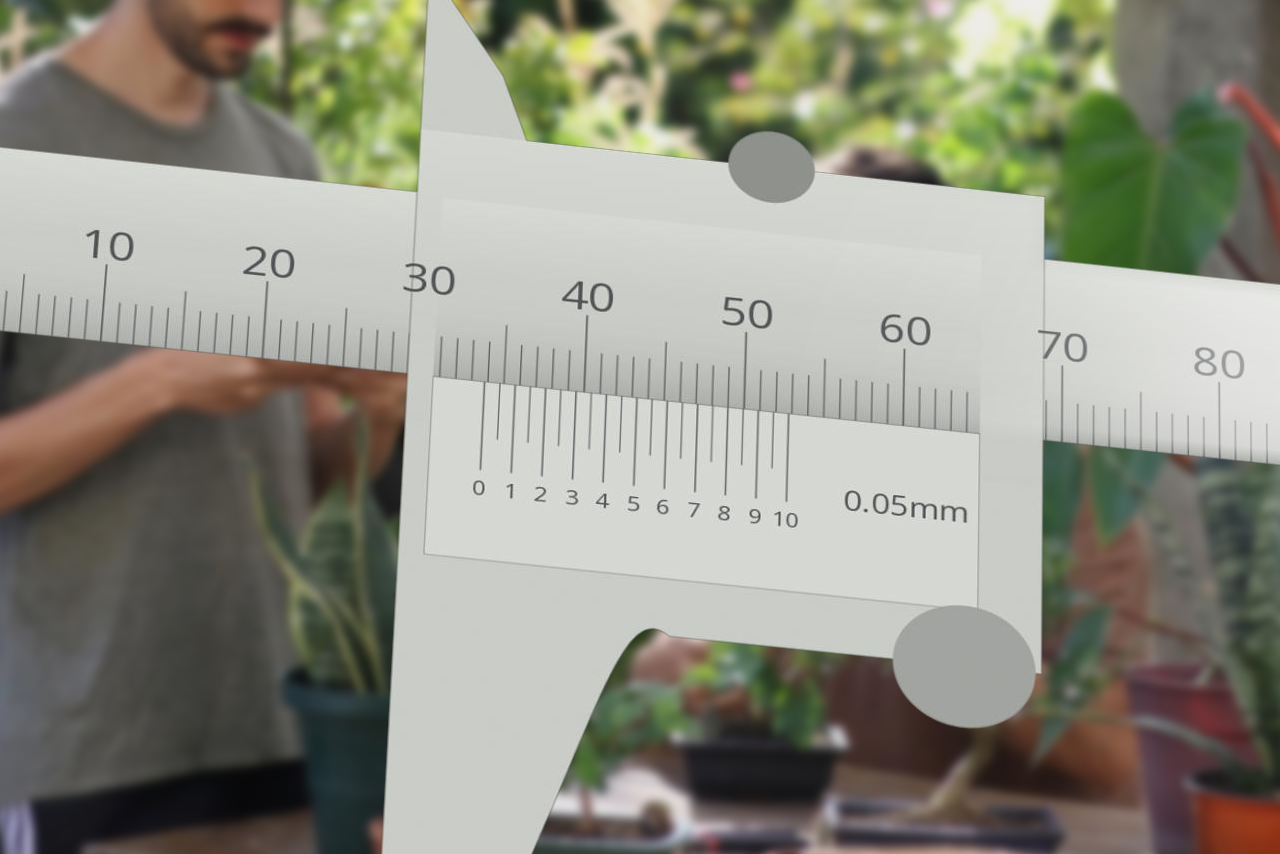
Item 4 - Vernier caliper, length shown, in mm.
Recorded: 33.8 mm
